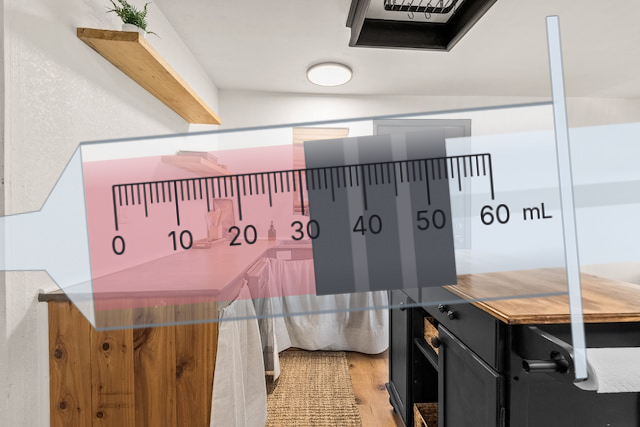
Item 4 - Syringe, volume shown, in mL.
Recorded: 31 mL
